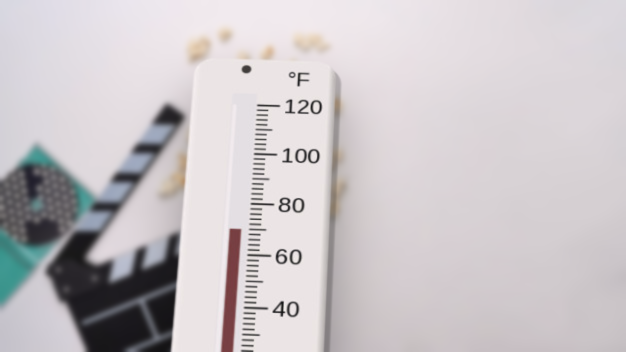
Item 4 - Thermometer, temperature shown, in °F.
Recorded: 70 °F
